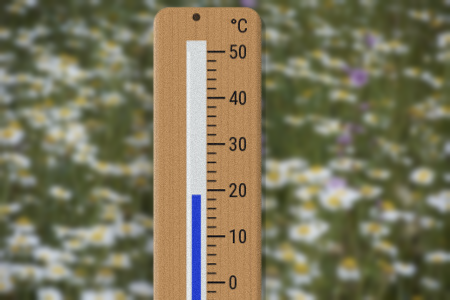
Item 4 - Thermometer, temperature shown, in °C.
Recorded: 19 °C
